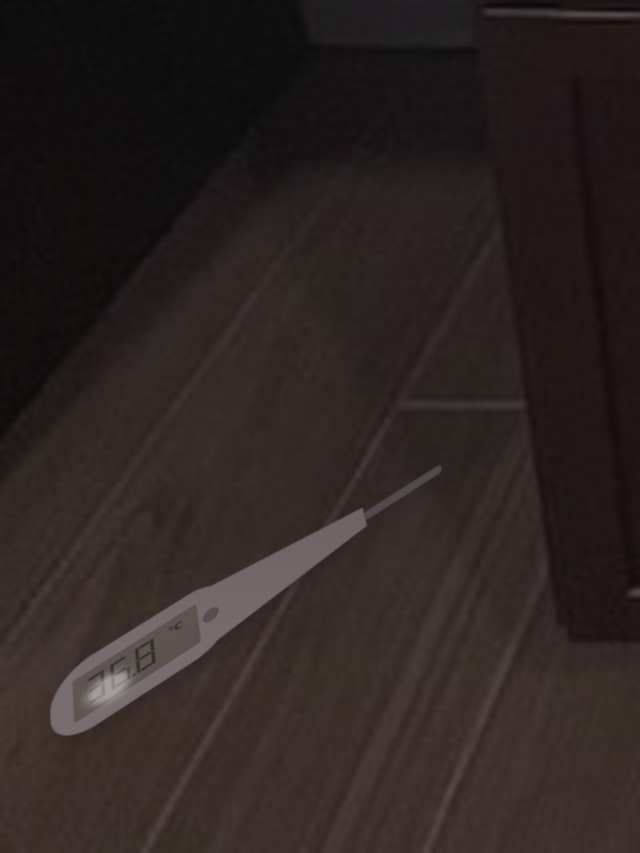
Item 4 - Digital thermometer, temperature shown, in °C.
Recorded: 36.8 °C
